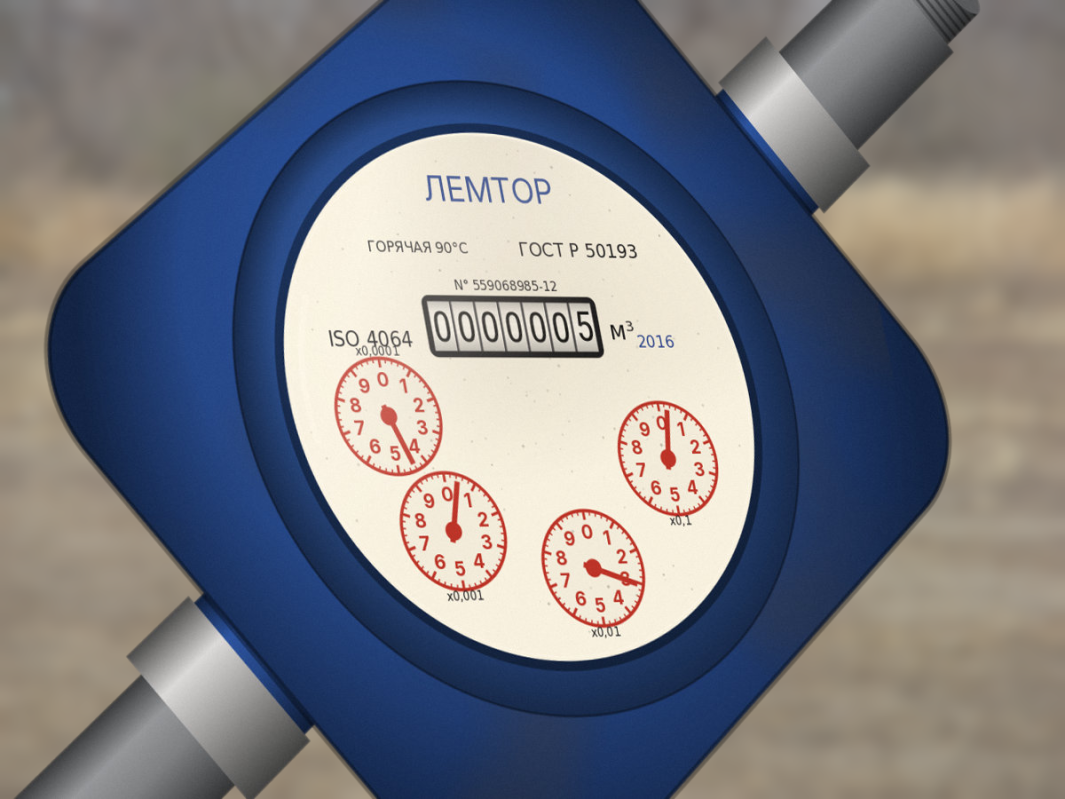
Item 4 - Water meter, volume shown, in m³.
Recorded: 5.0304 m³
